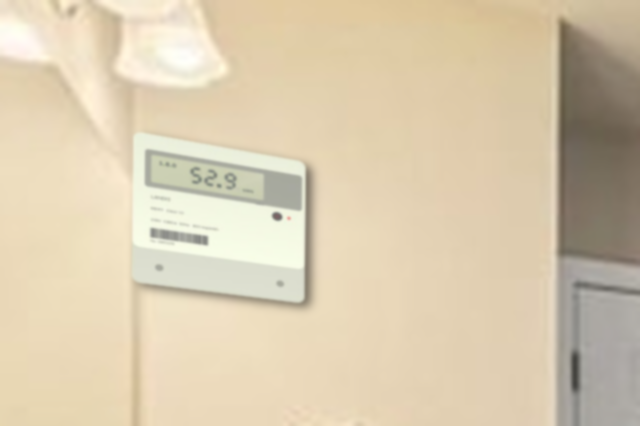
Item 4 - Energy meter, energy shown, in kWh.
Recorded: 52.9 kWh
